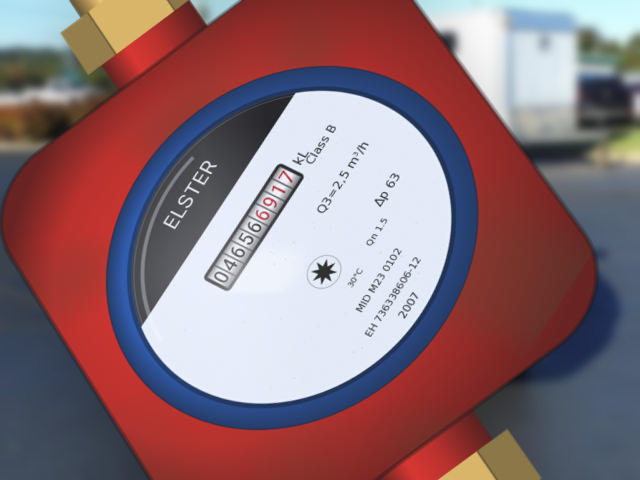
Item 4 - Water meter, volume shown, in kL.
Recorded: 4656.6917 kL
